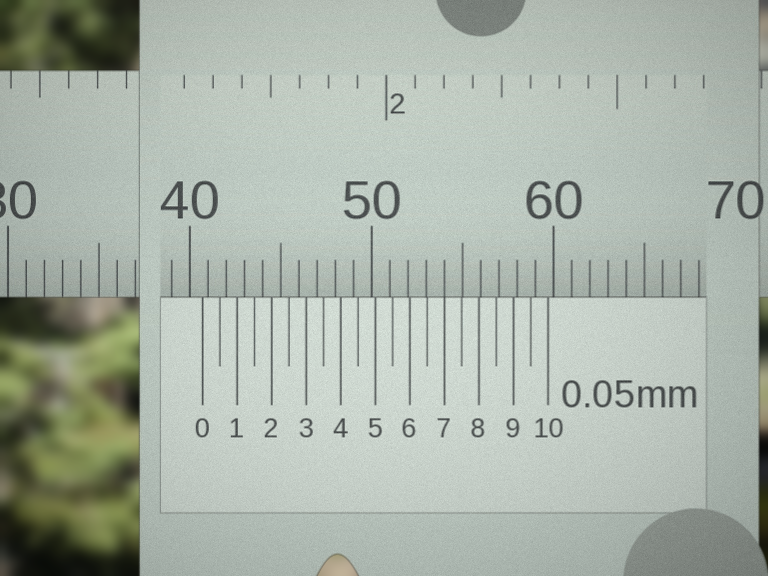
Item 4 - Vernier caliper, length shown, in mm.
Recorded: 40.7 mm
